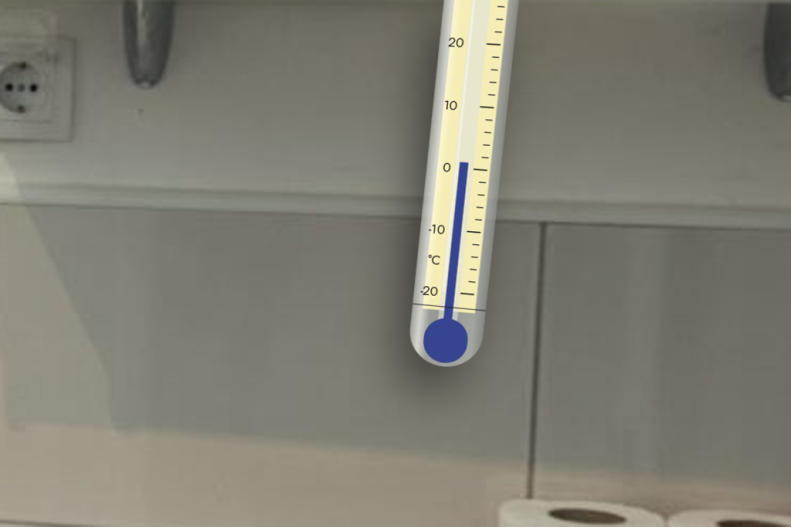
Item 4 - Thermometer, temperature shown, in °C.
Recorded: 1 °C
